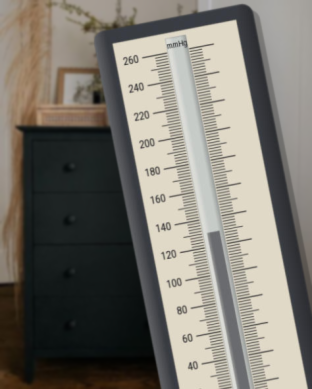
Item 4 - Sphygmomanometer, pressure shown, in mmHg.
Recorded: 130 mmHg
